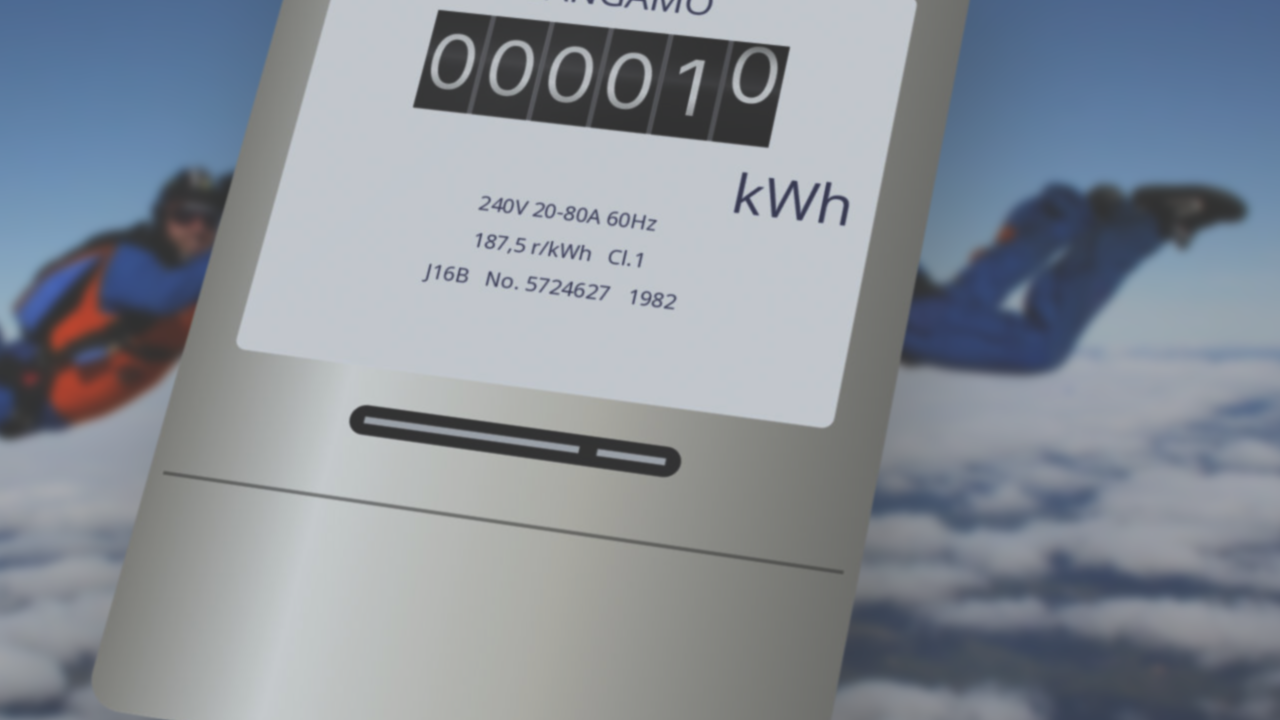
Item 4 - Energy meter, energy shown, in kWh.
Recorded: 10 kWh
